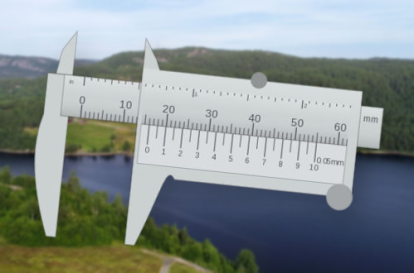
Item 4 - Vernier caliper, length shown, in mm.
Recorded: 16.0 mm
